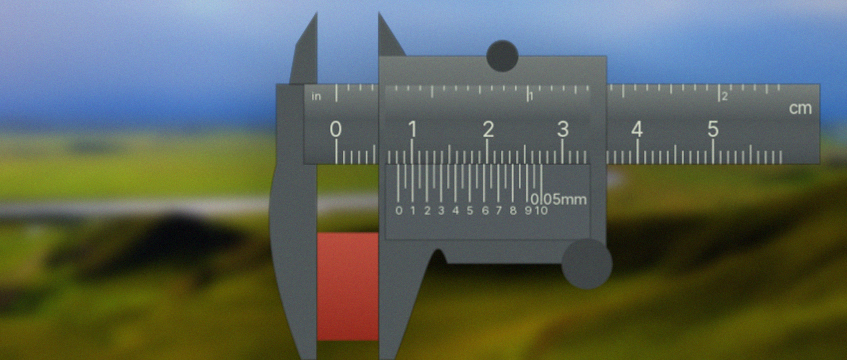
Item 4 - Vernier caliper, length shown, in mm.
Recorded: 8.2 mm
